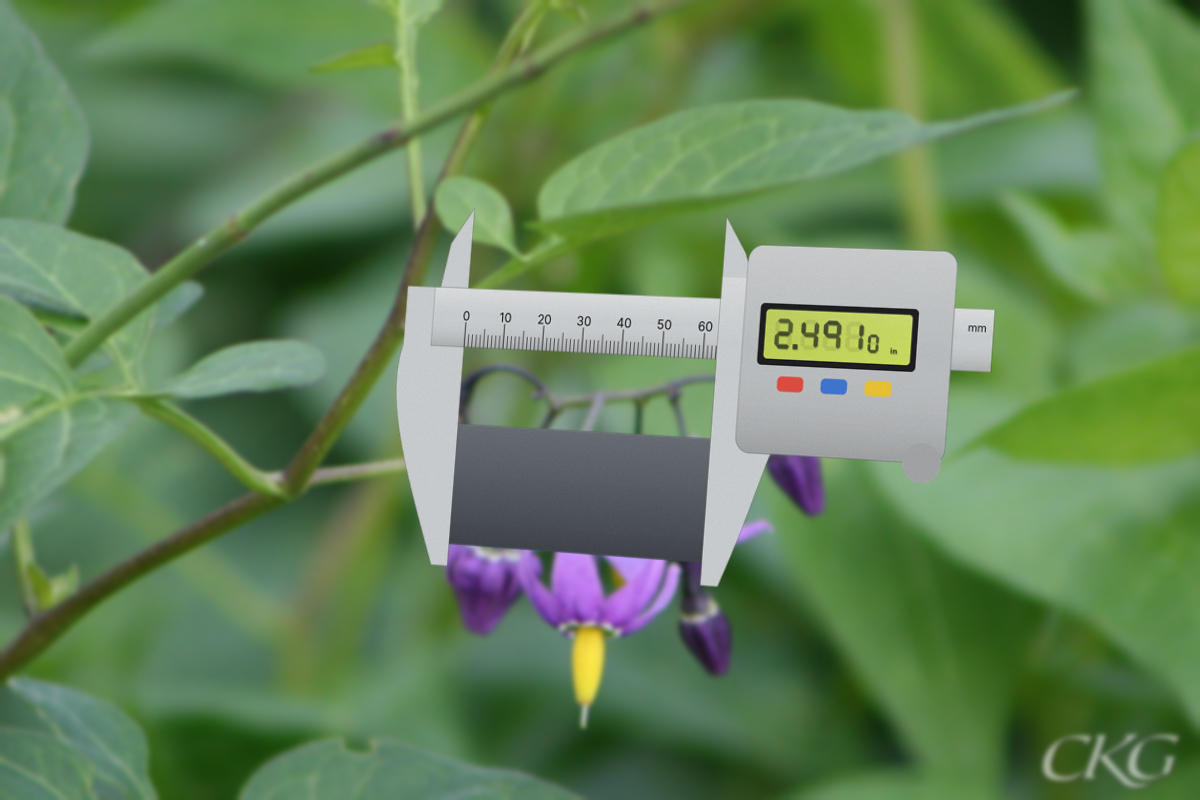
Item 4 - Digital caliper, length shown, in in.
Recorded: 2.4910 in
